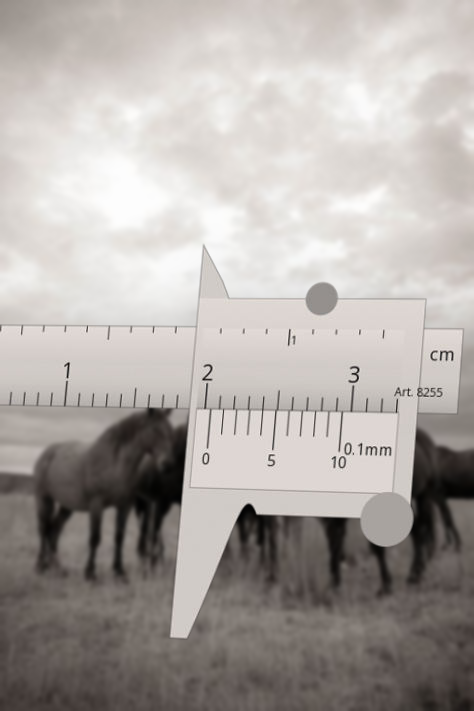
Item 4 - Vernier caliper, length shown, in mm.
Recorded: 20.4 mm
